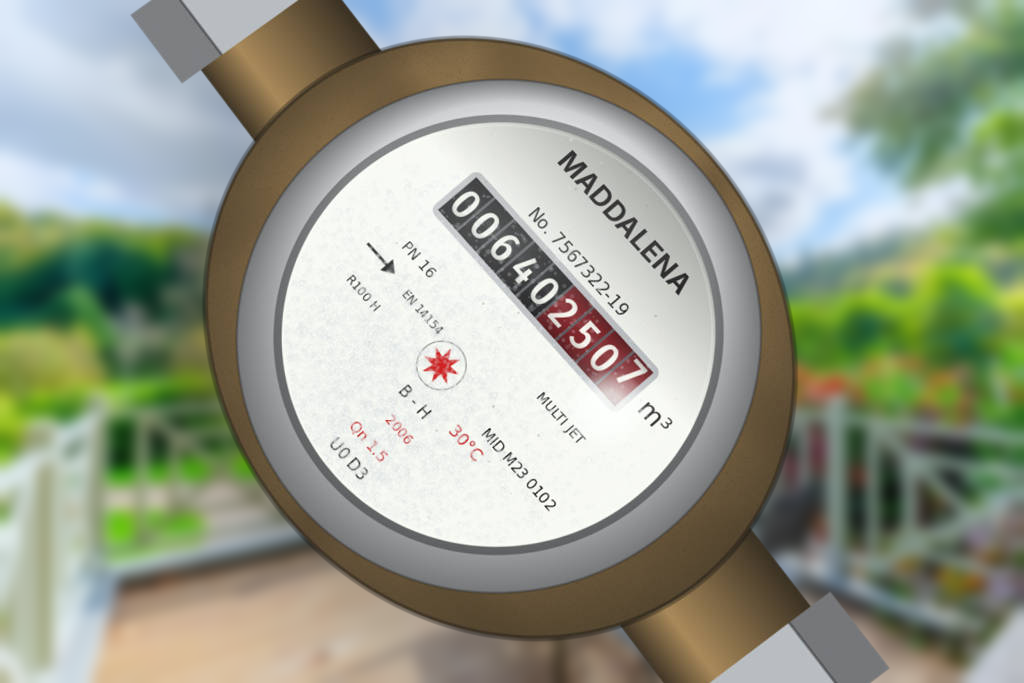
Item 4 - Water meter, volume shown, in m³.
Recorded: 640.2507 m³
